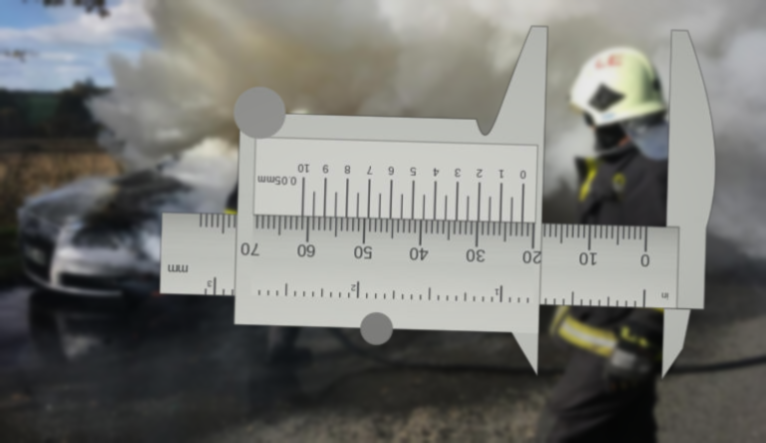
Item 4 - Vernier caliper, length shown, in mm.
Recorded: 22.0 mm
